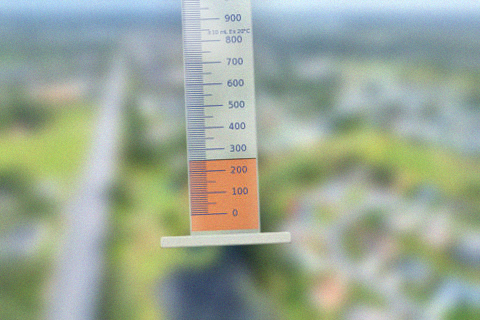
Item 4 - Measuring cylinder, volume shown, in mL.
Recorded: 250 mL
